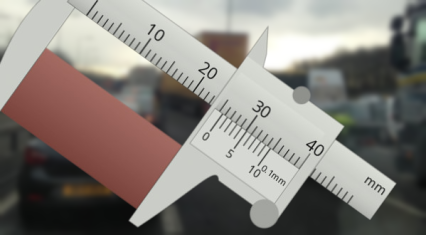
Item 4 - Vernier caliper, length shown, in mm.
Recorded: 25.6 mm
